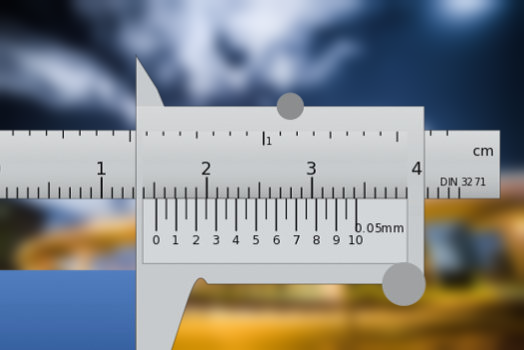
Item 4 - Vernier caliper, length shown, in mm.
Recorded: 15.2 mm
